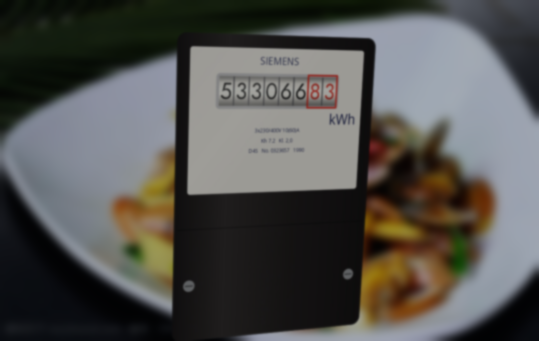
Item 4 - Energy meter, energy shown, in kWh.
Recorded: 533066.83 kWh
